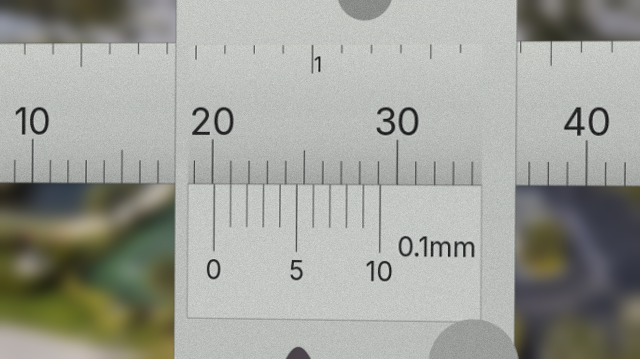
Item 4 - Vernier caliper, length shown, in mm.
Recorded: 20.1 mm
